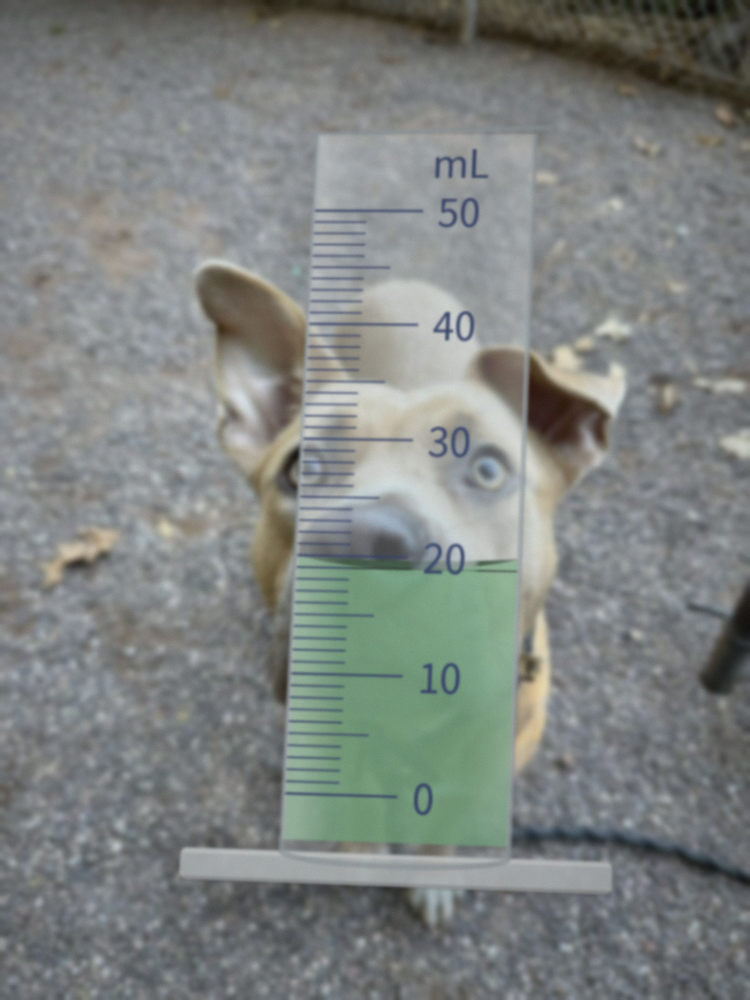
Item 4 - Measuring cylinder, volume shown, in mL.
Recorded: 19 mL
